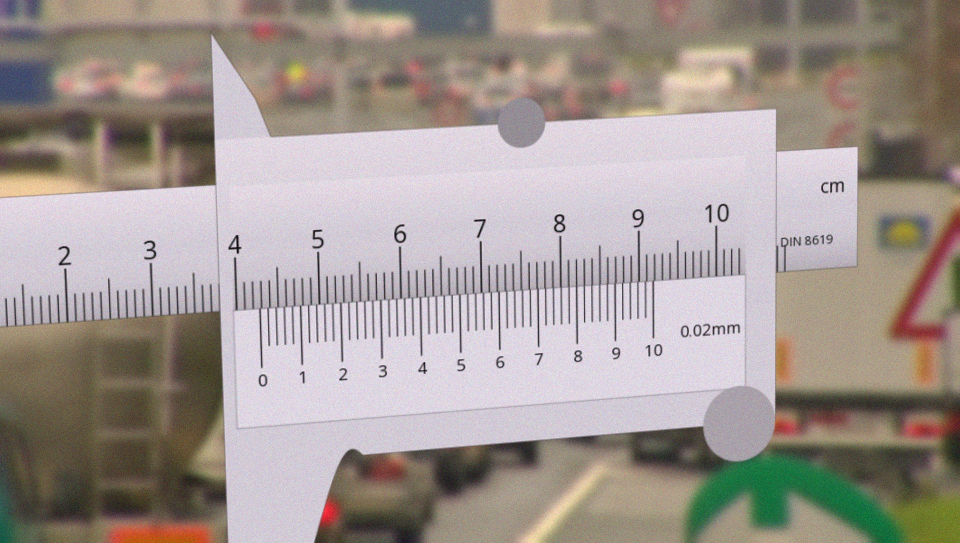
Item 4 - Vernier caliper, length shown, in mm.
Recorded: 42.8 mm
